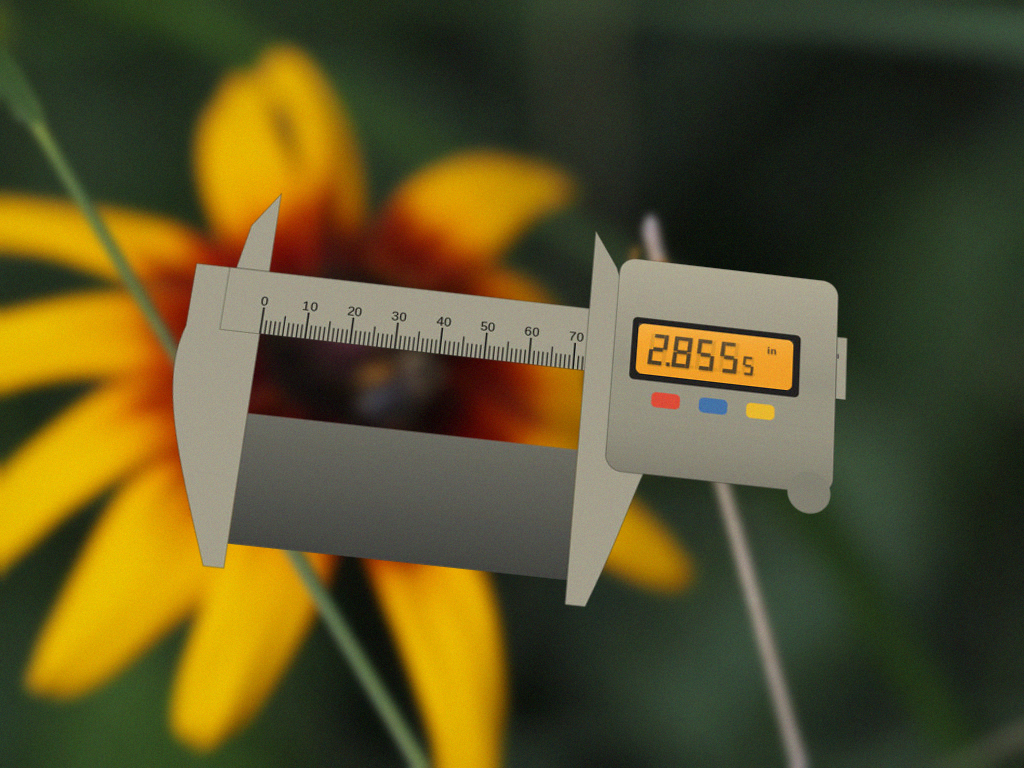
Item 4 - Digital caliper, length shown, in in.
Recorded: 2.8555 in
